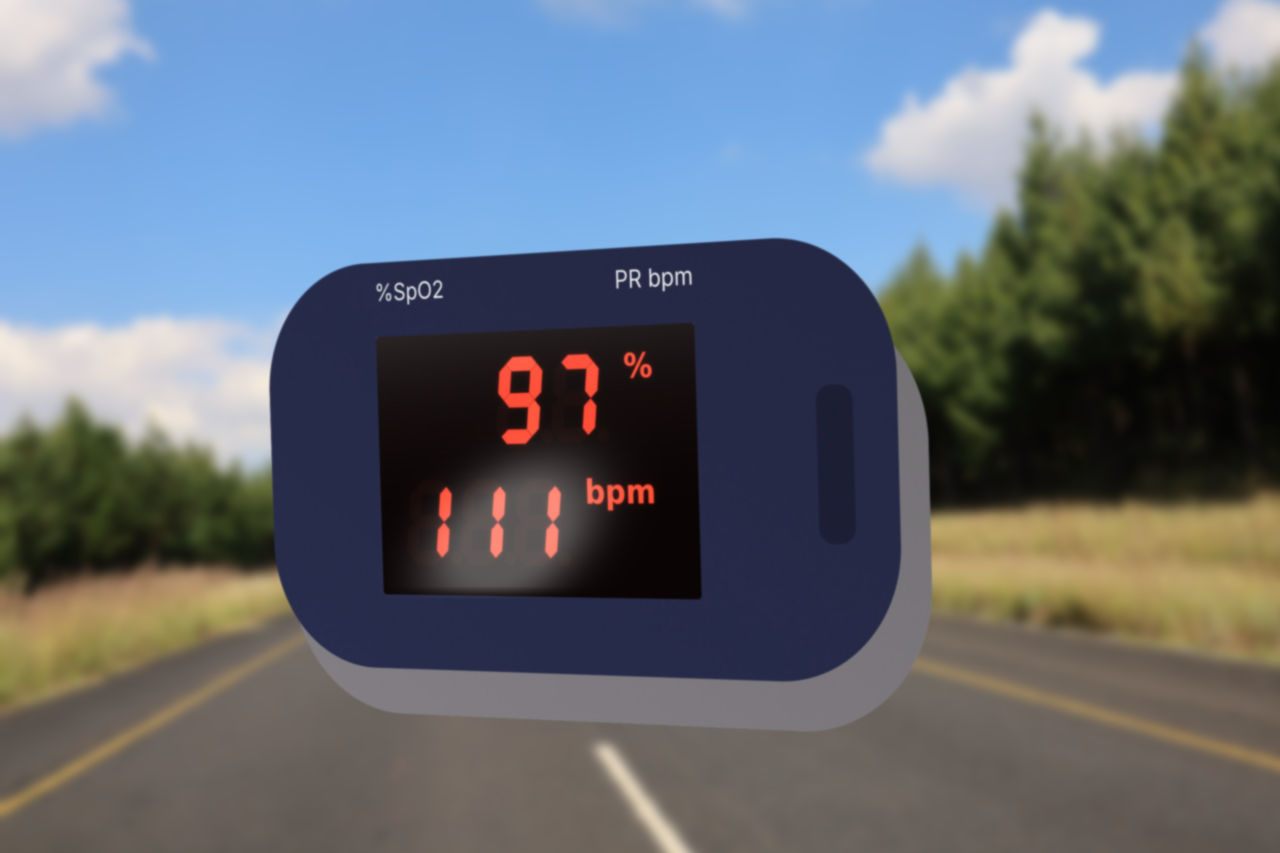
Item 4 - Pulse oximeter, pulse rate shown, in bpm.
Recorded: 111 bpm
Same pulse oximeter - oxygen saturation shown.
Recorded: 97 %
